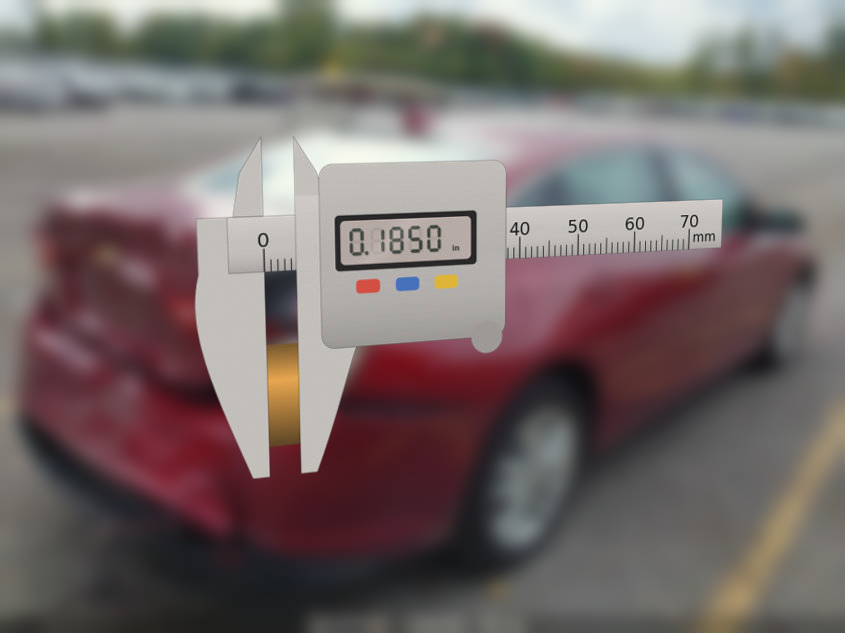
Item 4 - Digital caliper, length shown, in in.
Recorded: 0.1850 in
